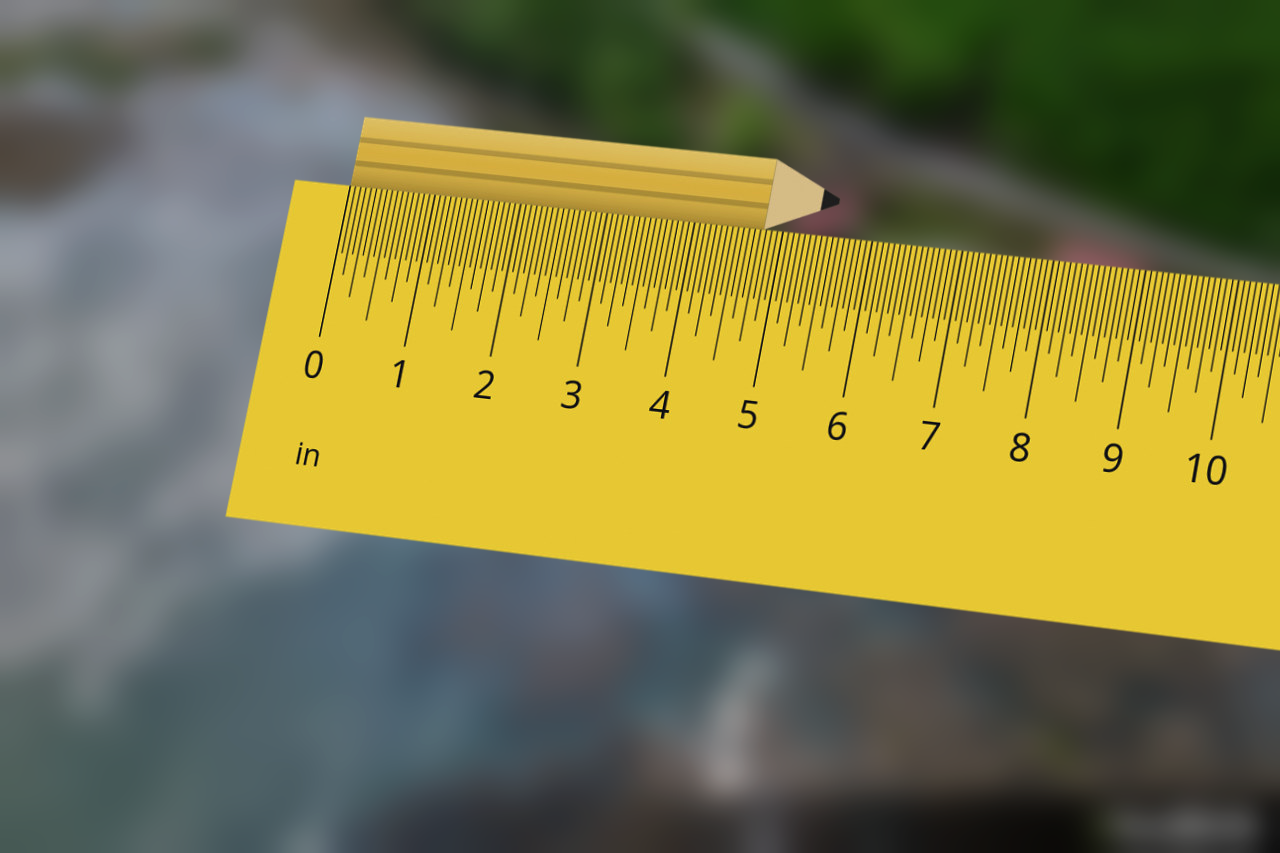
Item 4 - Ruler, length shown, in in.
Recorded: 5.5625 in
